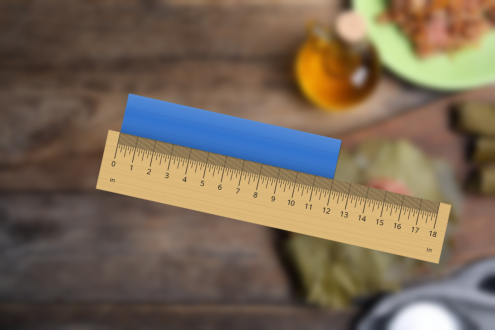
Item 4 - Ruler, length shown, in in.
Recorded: 12 in
